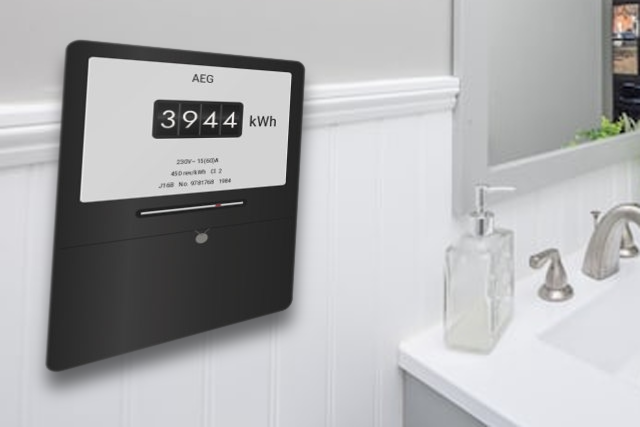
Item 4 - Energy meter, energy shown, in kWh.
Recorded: 3944 kWh
